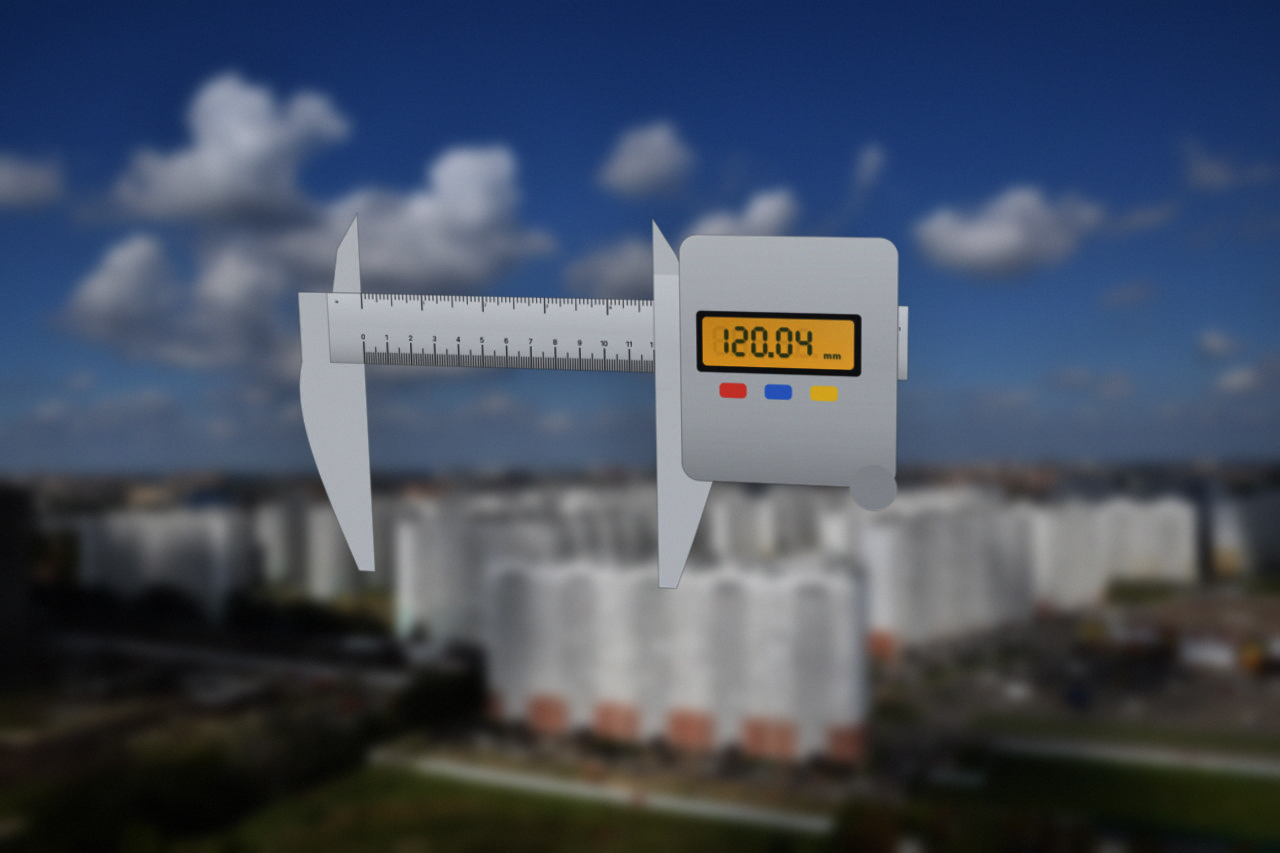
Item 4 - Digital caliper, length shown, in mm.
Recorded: 120.04 mm
